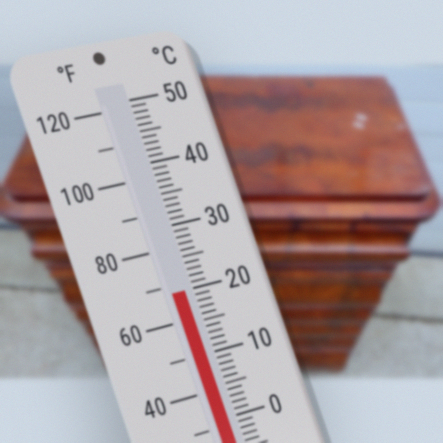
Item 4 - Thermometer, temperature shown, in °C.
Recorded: 20 °C
